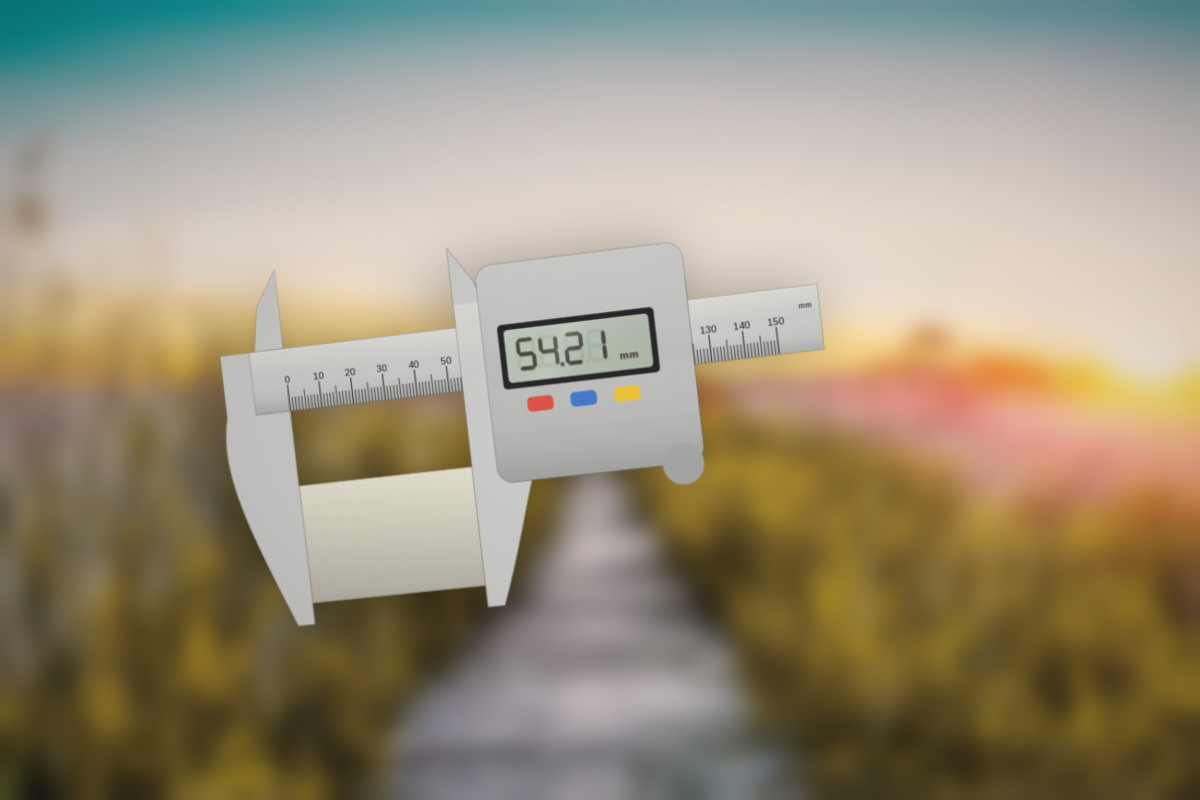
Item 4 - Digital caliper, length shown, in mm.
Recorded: 54.21 mm
